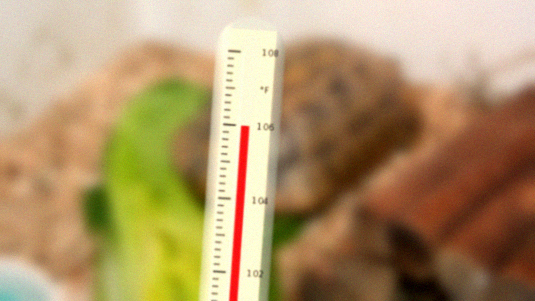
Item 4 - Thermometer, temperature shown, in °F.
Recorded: 106 °F
